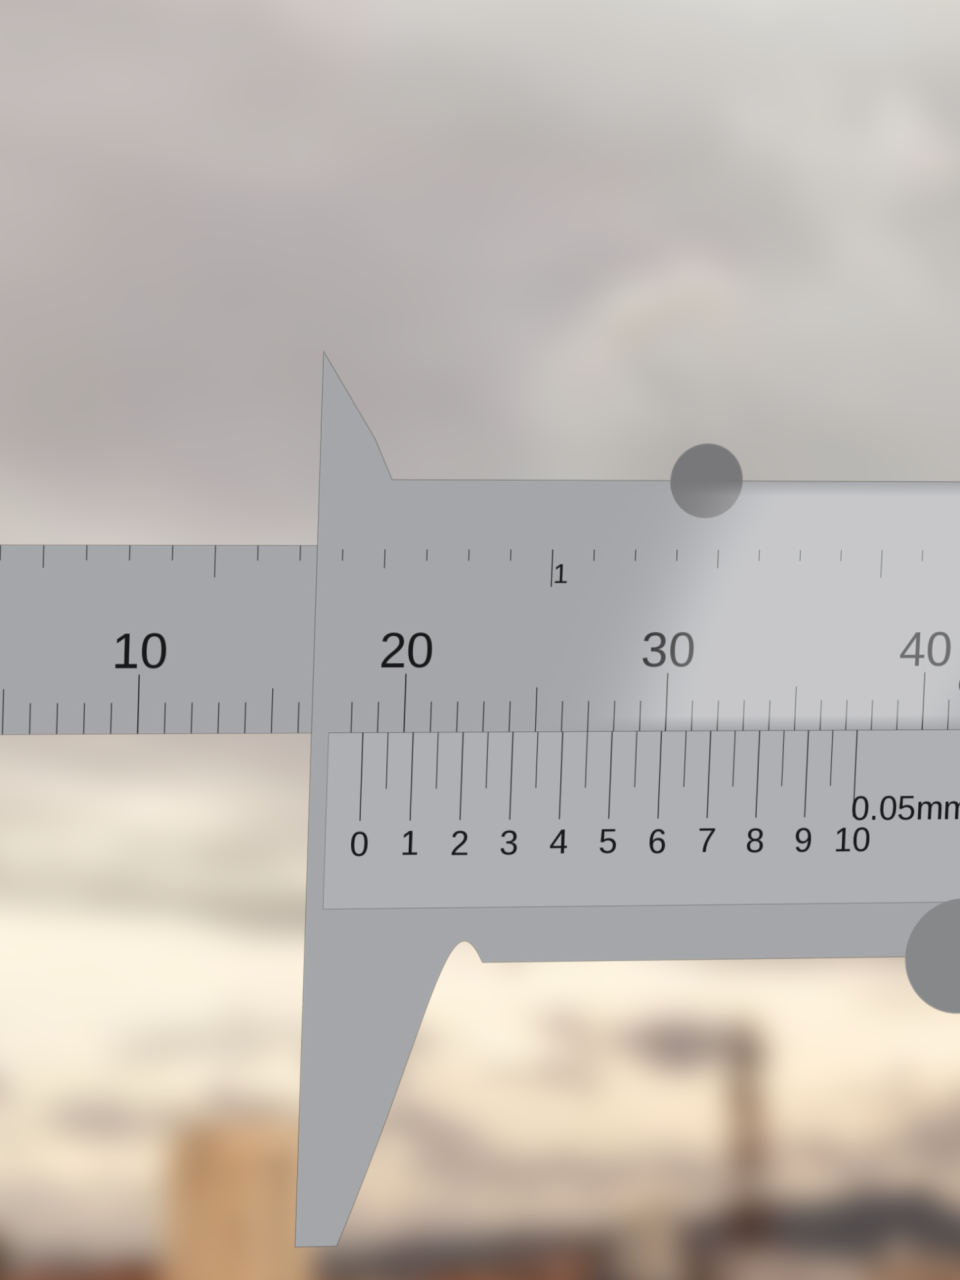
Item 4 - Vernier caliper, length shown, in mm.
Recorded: 18.45 mm
